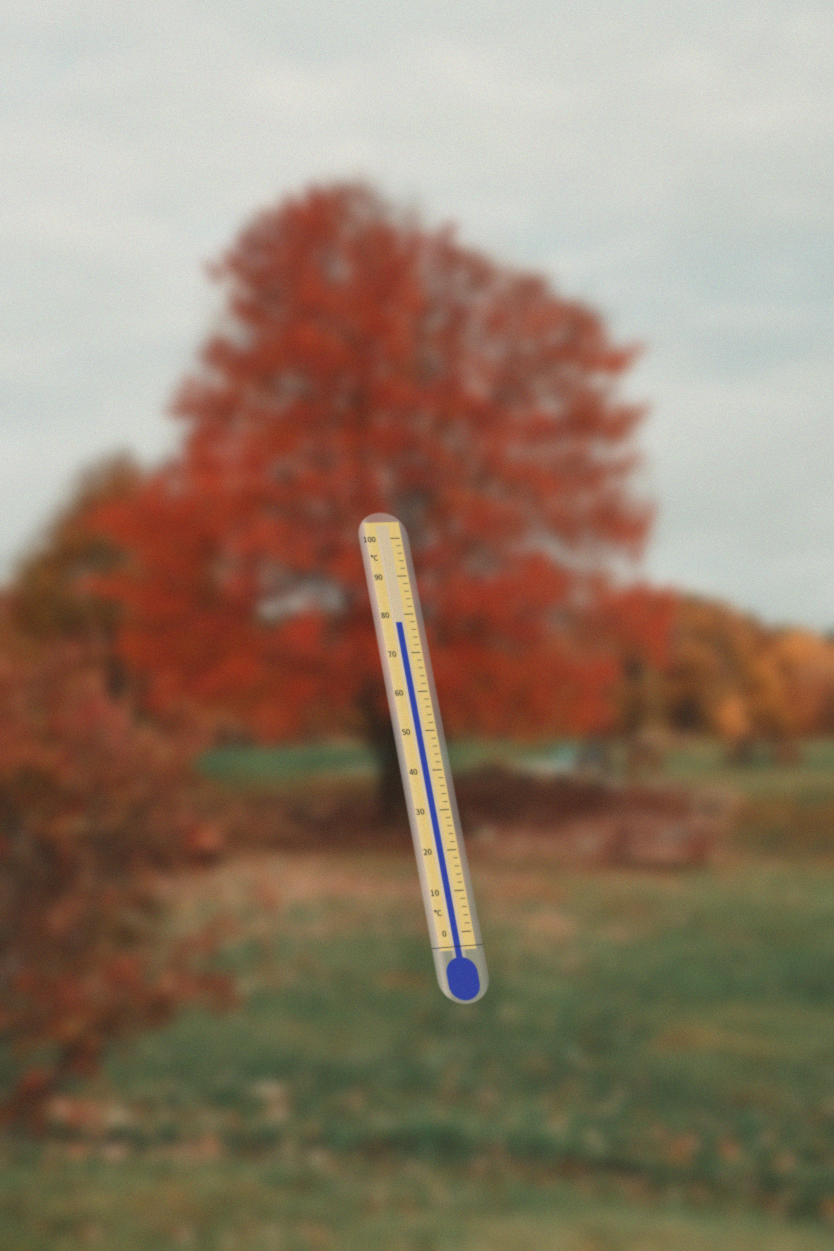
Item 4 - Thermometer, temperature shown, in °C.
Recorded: 78 °C
